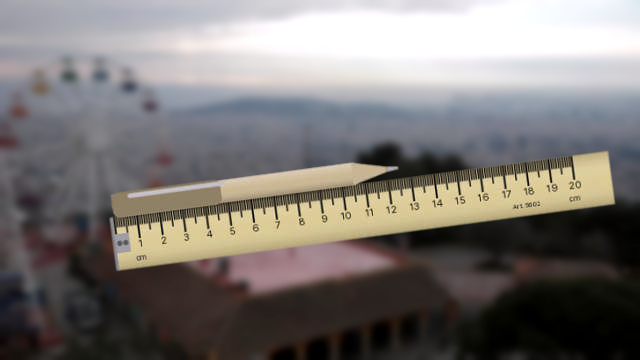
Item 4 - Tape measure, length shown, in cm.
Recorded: 12.5 cm
